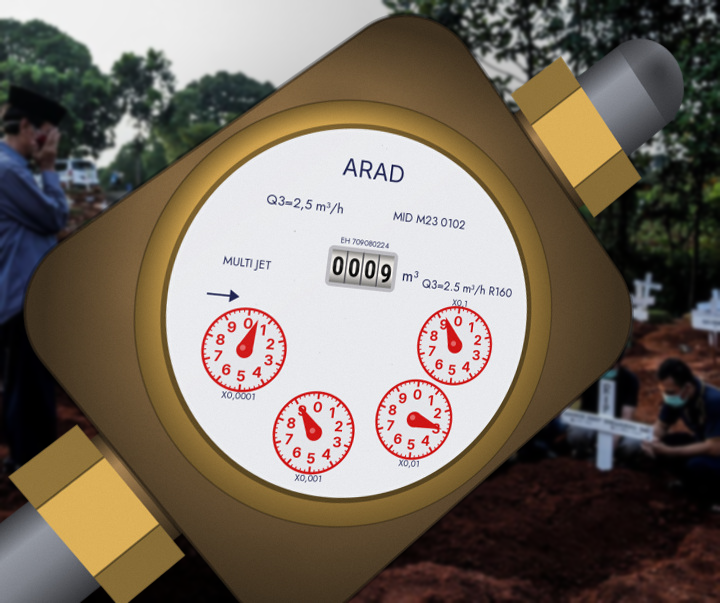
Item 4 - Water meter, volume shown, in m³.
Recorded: 8.9290 m³
